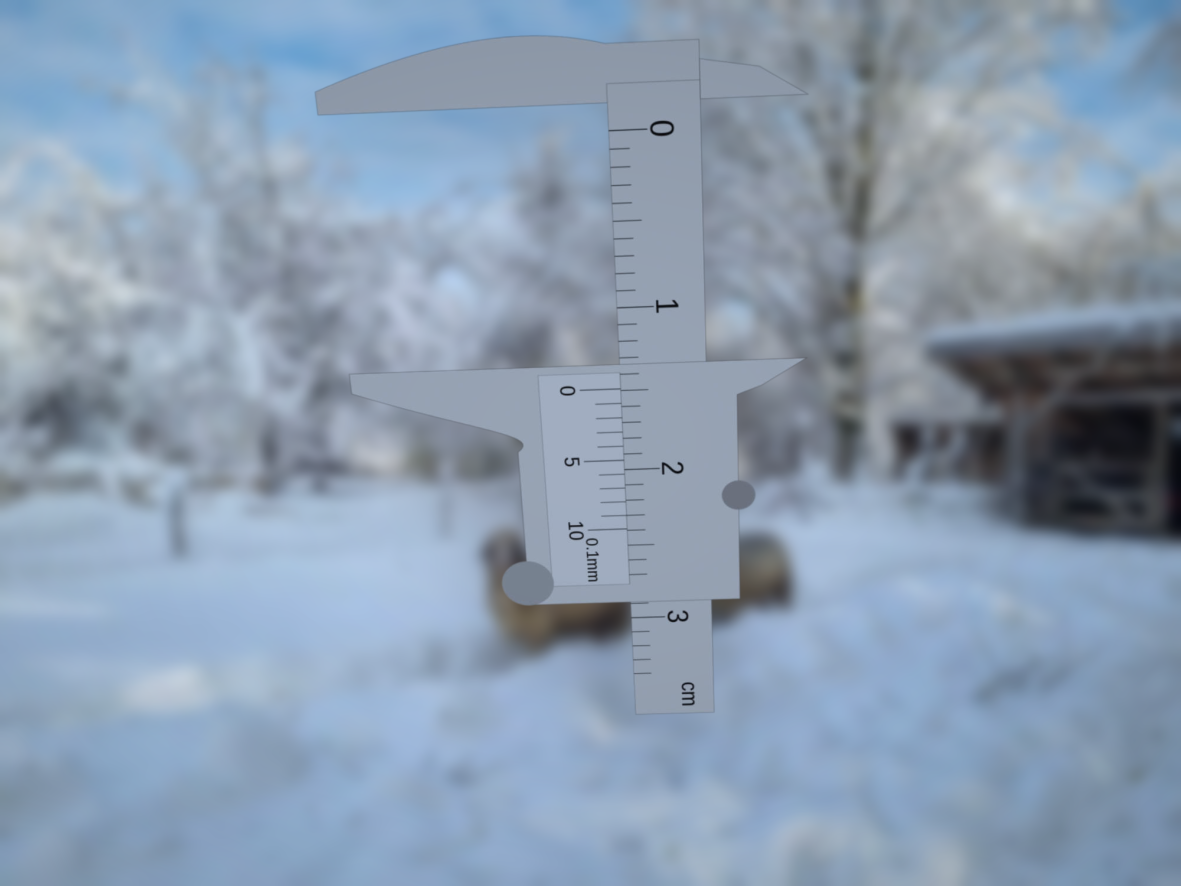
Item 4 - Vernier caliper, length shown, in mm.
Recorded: 14.9 mm
